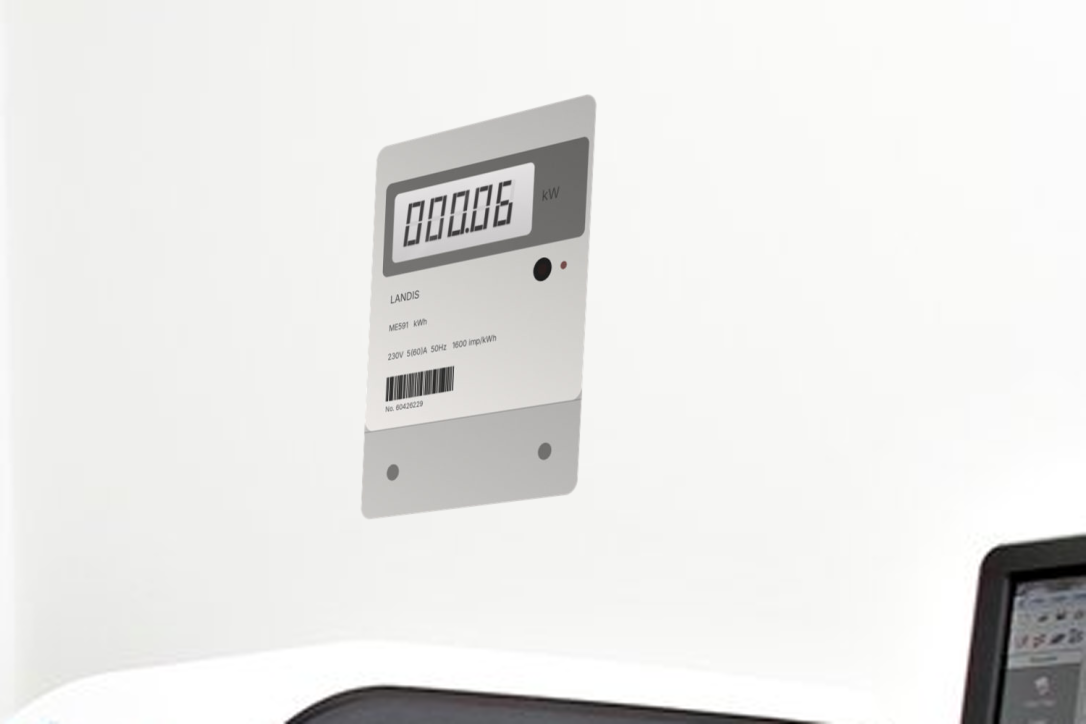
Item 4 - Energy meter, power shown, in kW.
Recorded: 0.06 kW
